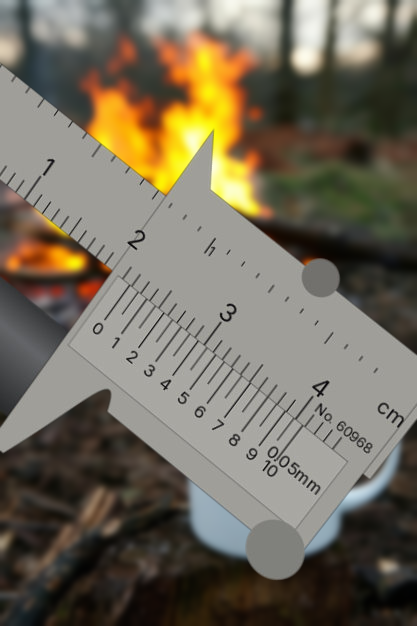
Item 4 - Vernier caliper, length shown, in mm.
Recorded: 21.8 mm
